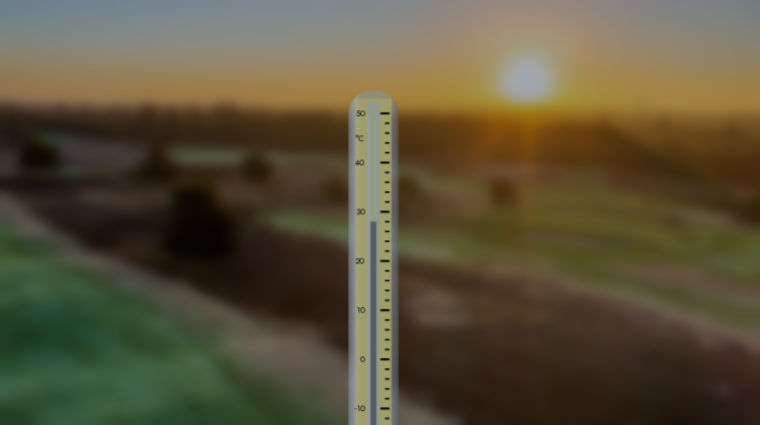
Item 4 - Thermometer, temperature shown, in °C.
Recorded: 28 °C
